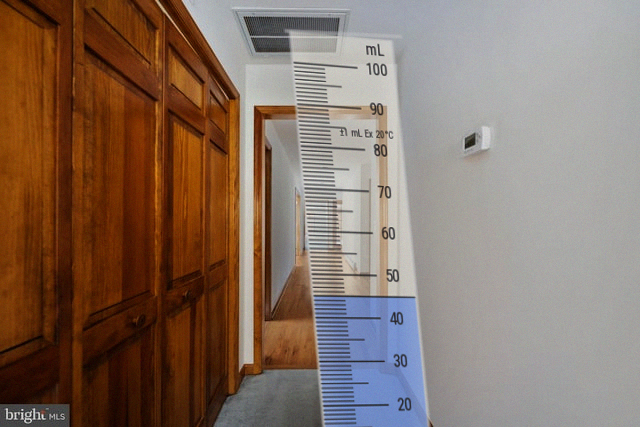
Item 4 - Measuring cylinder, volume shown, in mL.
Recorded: 45 mL
